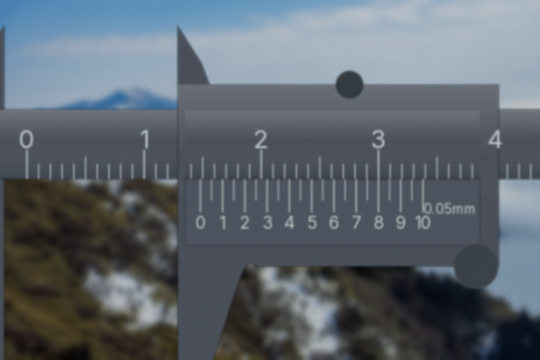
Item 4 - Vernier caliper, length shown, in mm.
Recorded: 14.8 mm
